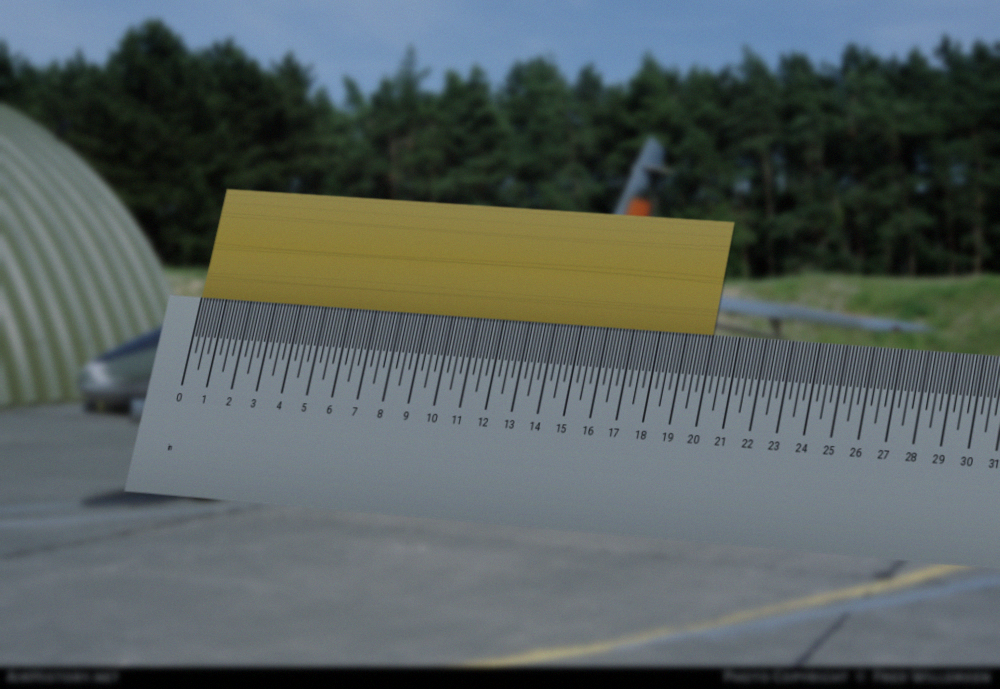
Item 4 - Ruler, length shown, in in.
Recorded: 20 in
